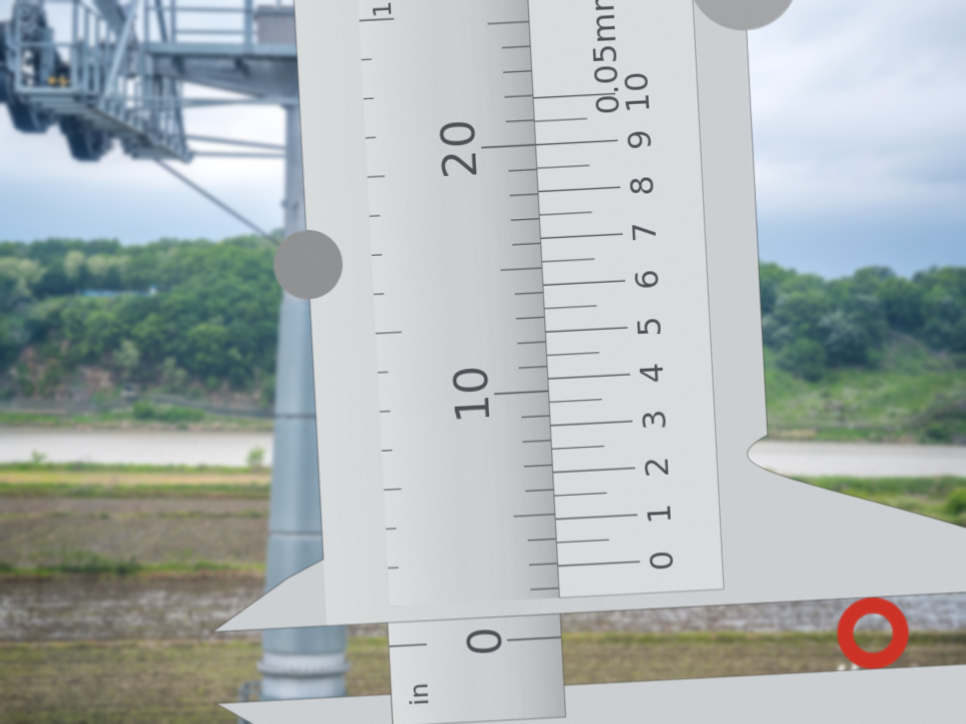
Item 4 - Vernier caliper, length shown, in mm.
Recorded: 2.9 mm
